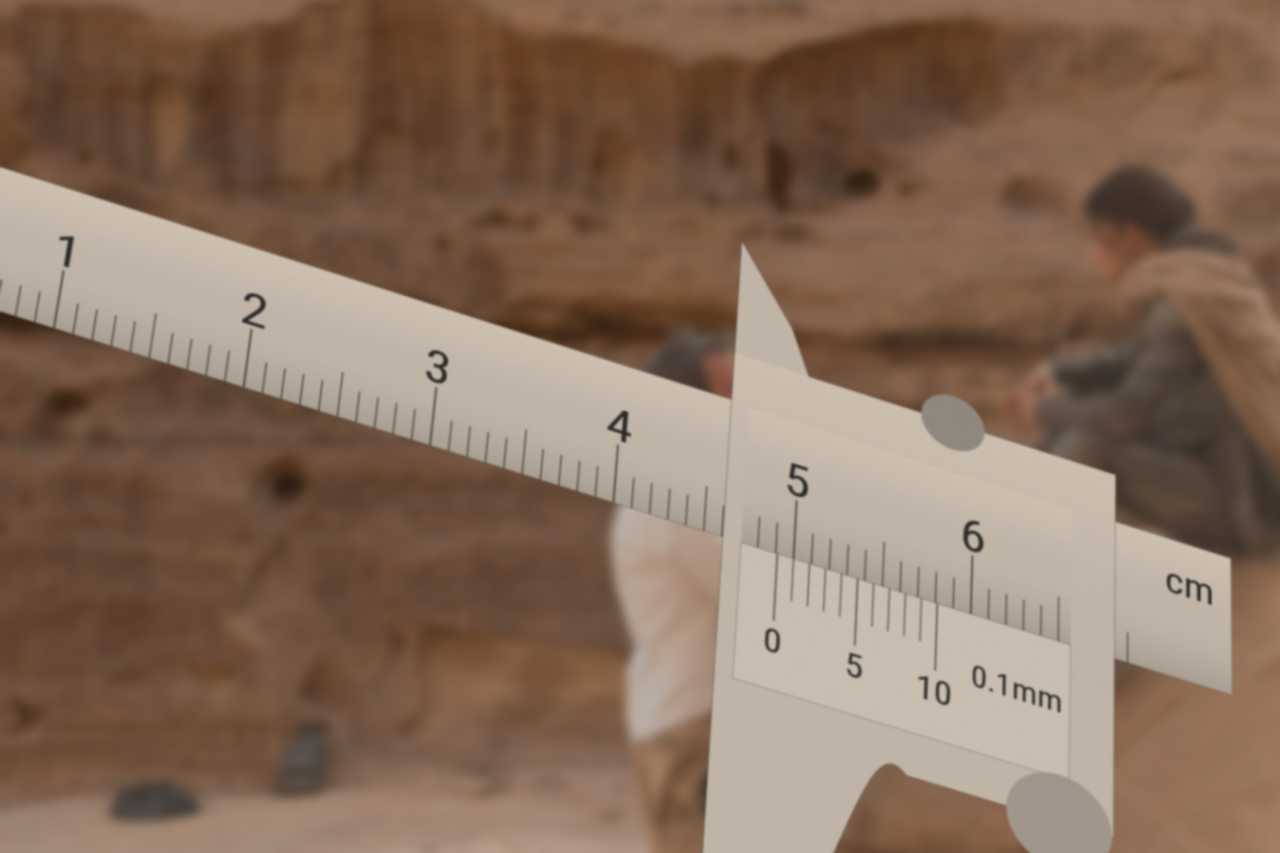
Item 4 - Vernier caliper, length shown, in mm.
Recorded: 49.1 mm
